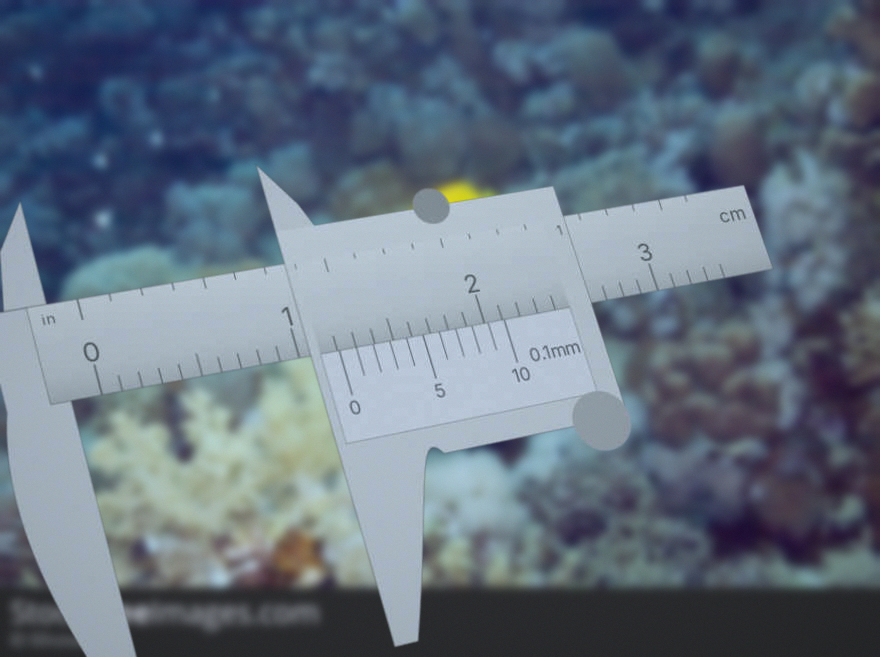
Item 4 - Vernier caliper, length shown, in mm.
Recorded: 12.1 mm
